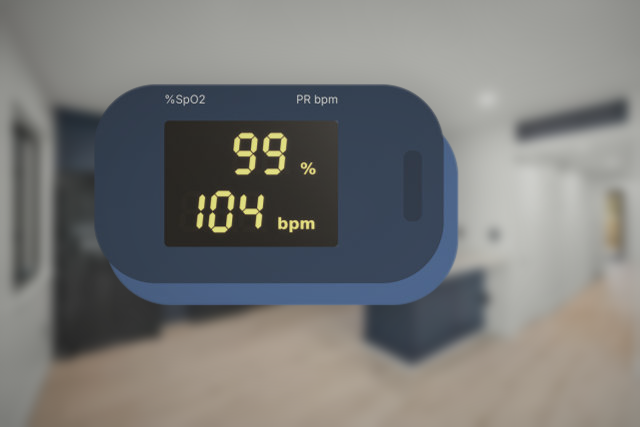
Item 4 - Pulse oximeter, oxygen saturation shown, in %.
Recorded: 99 %
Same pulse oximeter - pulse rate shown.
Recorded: 104 bpm
